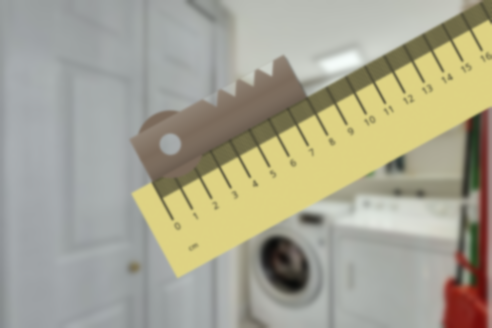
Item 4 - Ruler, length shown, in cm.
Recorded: 8 cm
